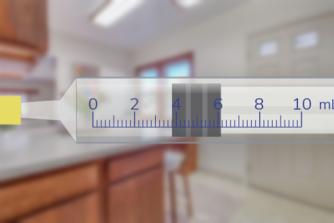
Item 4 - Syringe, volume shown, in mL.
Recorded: 3.8 mL
